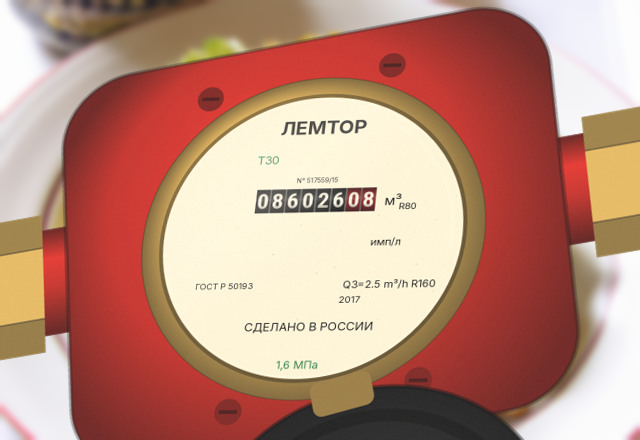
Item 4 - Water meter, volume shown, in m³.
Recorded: 86026.08 m³
